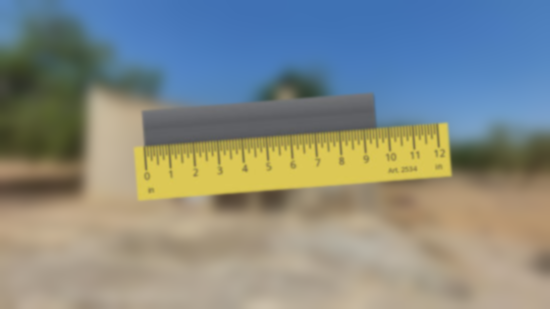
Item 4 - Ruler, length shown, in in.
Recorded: 9.5 in
